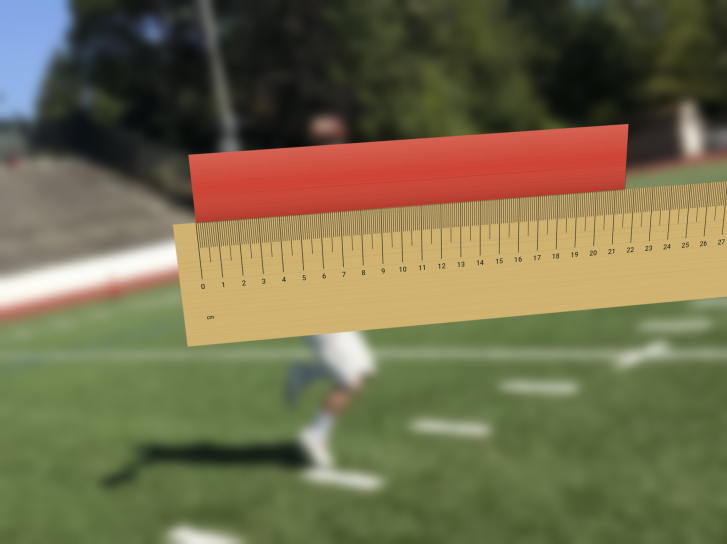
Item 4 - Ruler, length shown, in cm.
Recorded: 21.5 cm
